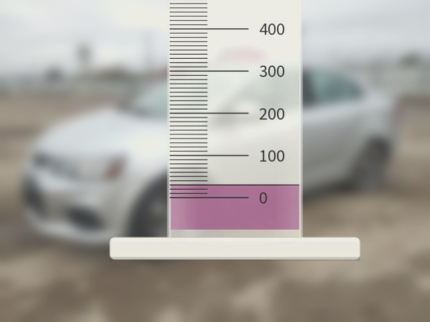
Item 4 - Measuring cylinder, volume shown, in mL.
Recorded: 30 mL
